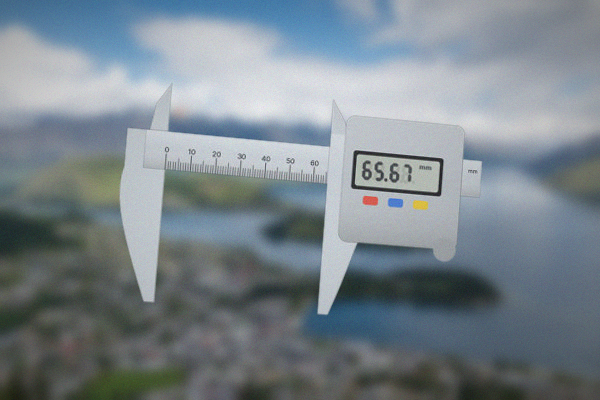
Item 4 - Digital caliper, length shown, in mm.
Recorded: 65.67 mm
